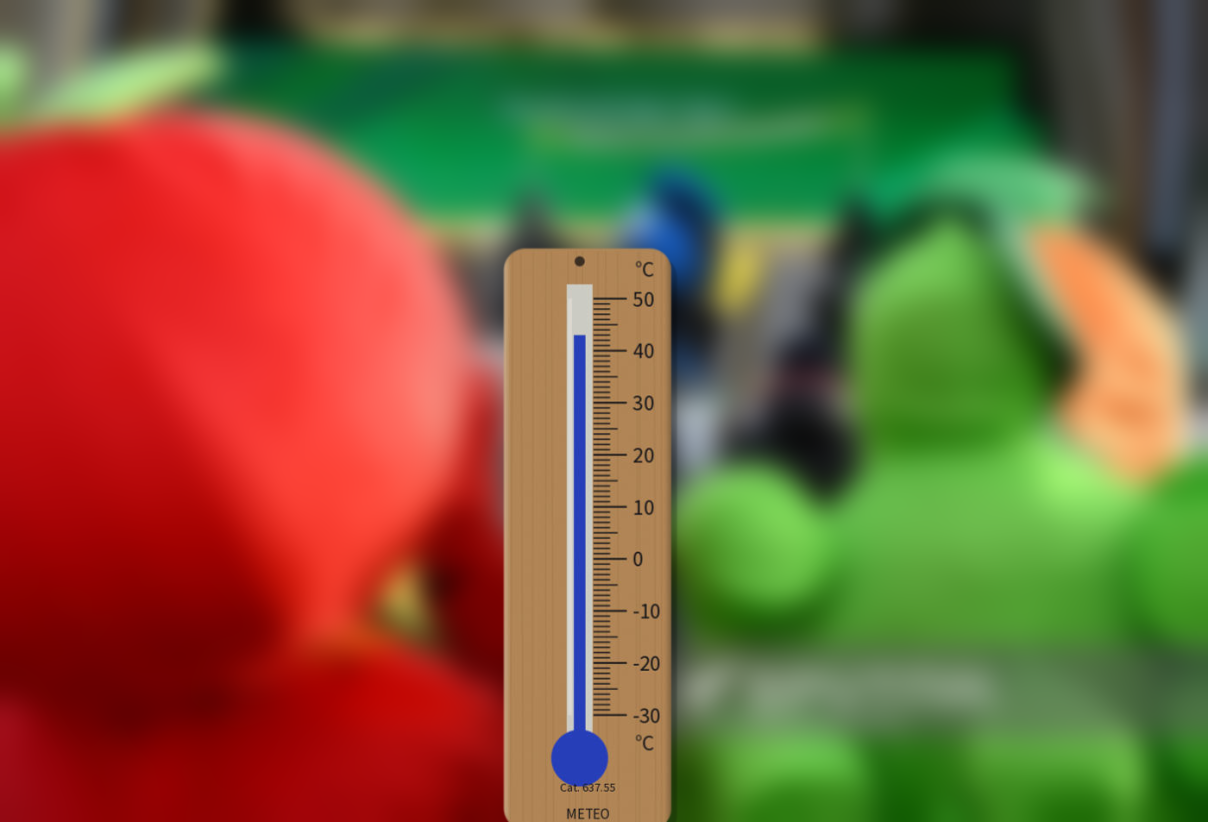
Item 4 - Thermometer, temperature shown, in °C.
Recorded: 43 °C
